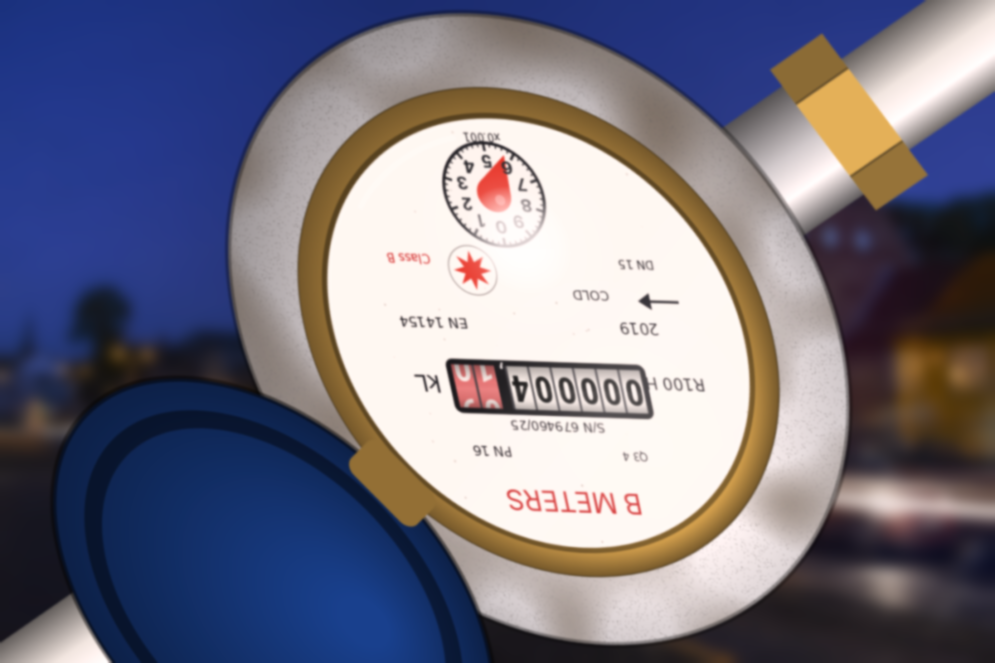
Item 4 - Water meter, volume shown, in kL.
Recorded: 4.095 kL
